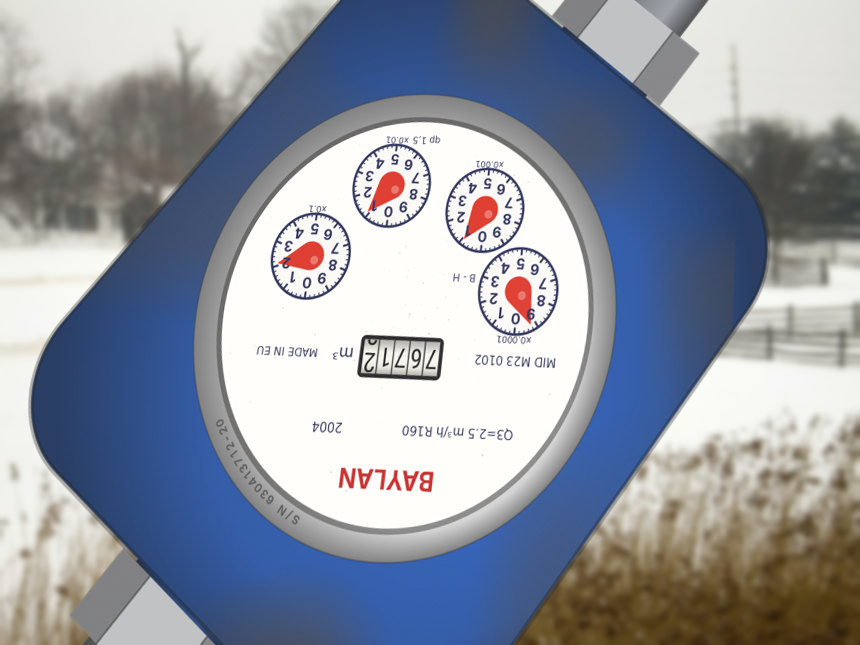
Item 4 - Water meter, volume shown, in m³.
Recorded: 76712.2109 m³
